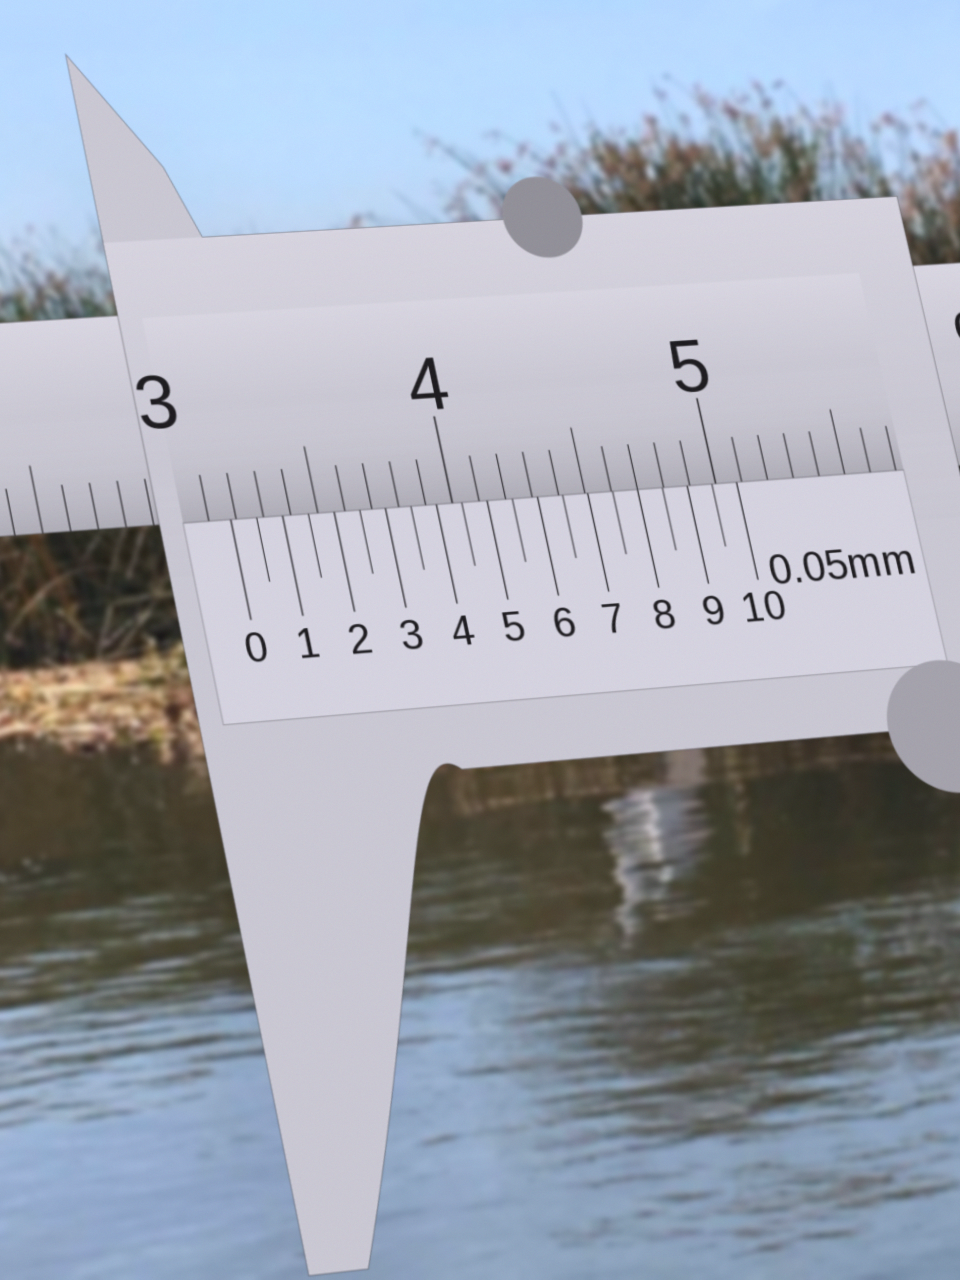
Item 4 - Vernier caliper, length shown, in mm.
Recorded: 31.8 mm
